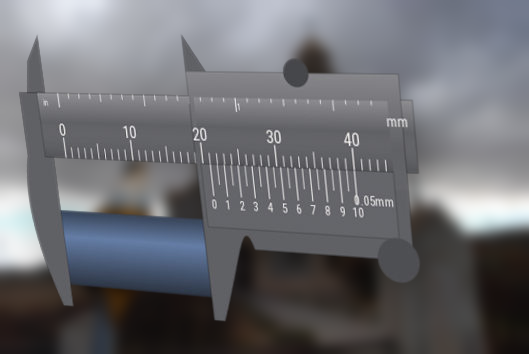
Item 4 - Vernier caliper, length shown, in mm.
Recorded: 21.0 mm
